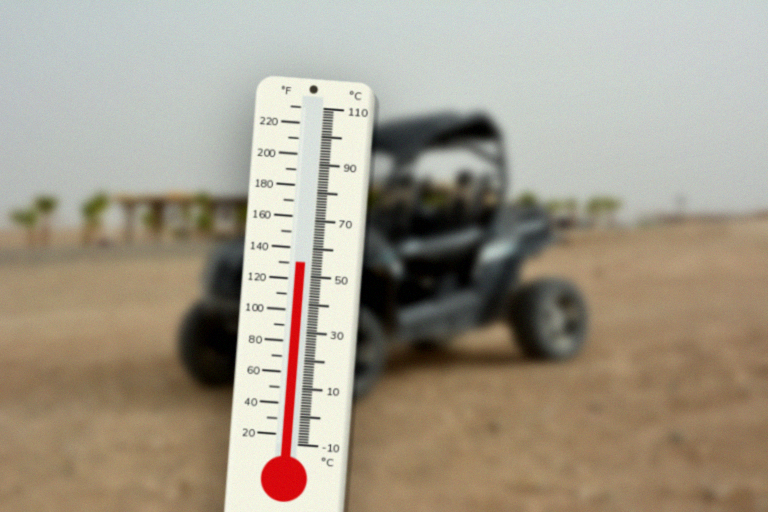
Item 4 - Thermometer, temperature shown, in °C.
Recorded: 55 °C
